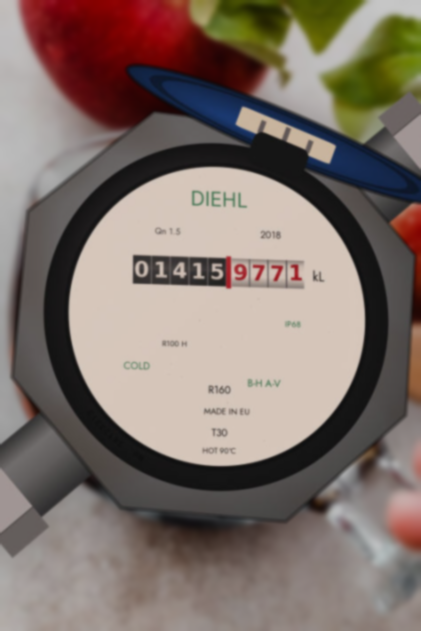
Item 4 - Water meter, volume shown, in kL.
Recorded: 1415.9771 kL
